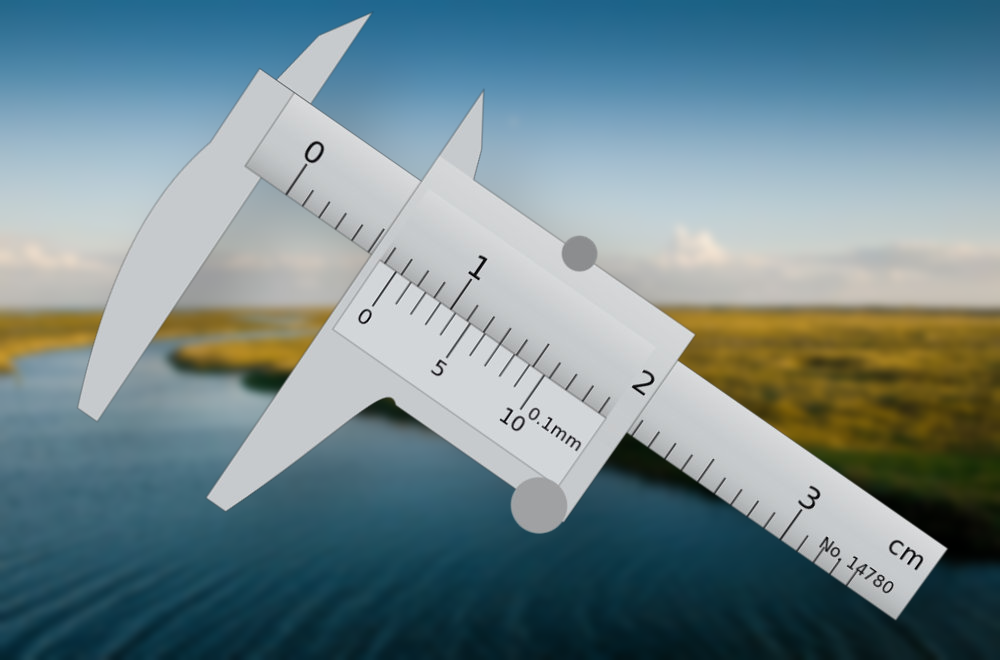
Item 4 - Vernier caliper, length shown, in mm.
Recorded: 6.7 mm
